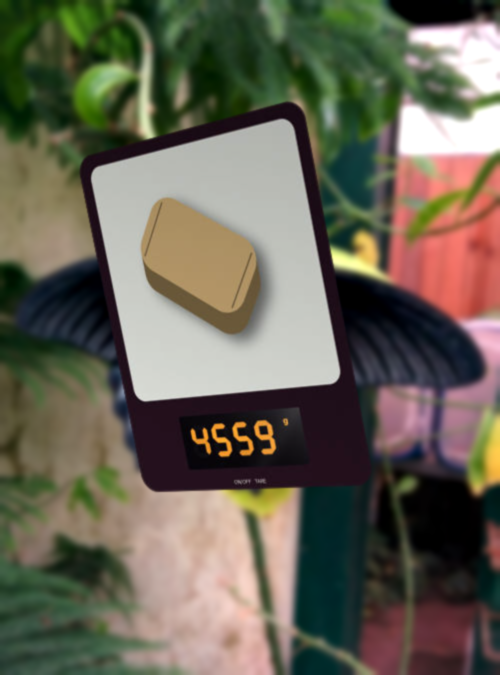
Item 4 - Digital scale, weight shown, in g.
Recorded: 4559 g
